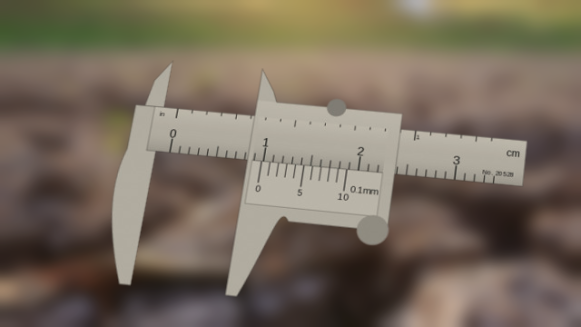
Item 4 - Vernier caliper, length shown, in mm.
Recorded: 9.8 mm
